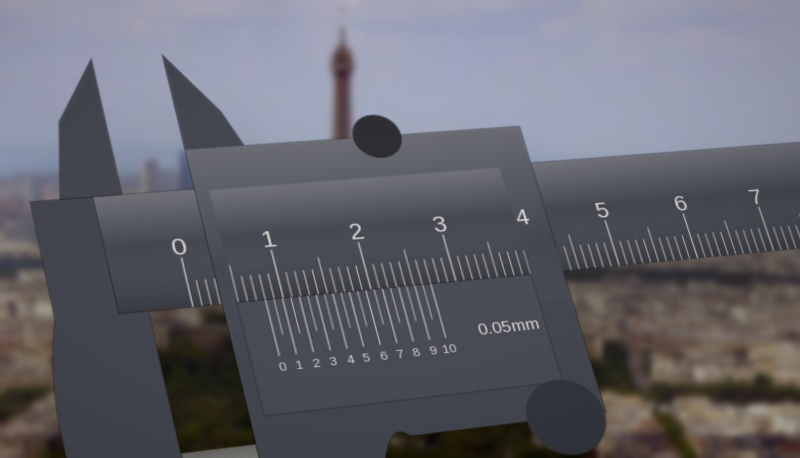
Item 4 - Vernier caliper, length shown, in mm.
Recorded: 8.0 mm
